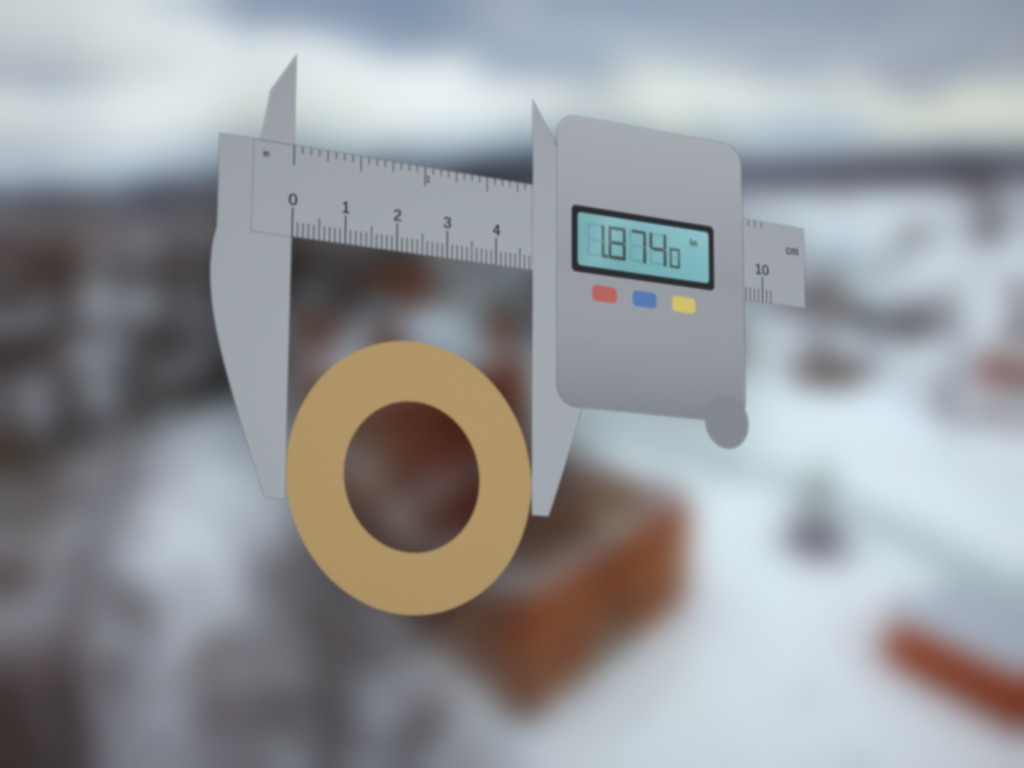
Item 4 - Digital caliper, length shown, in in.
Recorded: 1.8740 in
